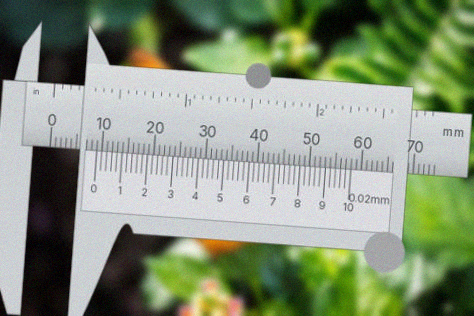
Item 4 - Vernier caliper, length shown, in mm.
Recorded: 9.0 mm
